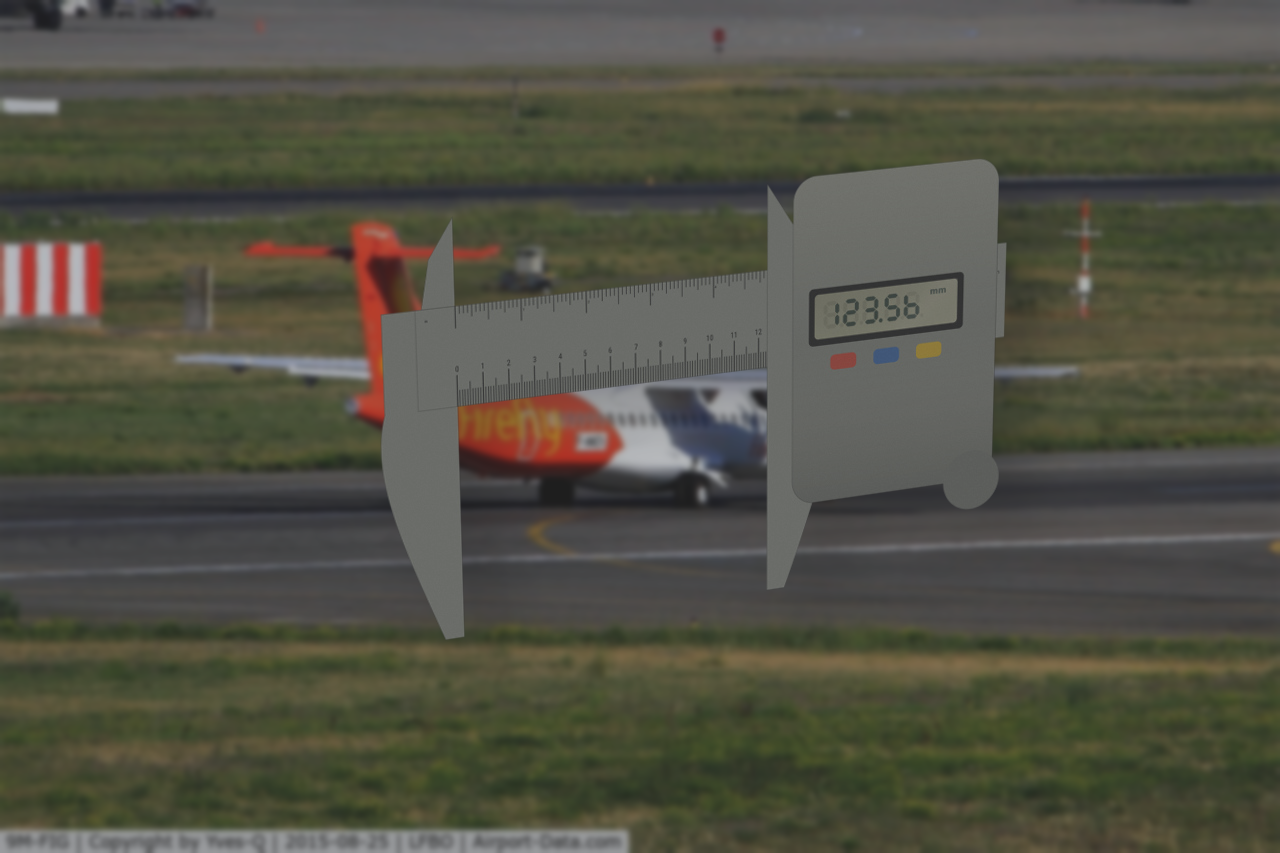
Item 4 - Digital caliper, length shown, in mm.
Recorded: 123.56 mm
